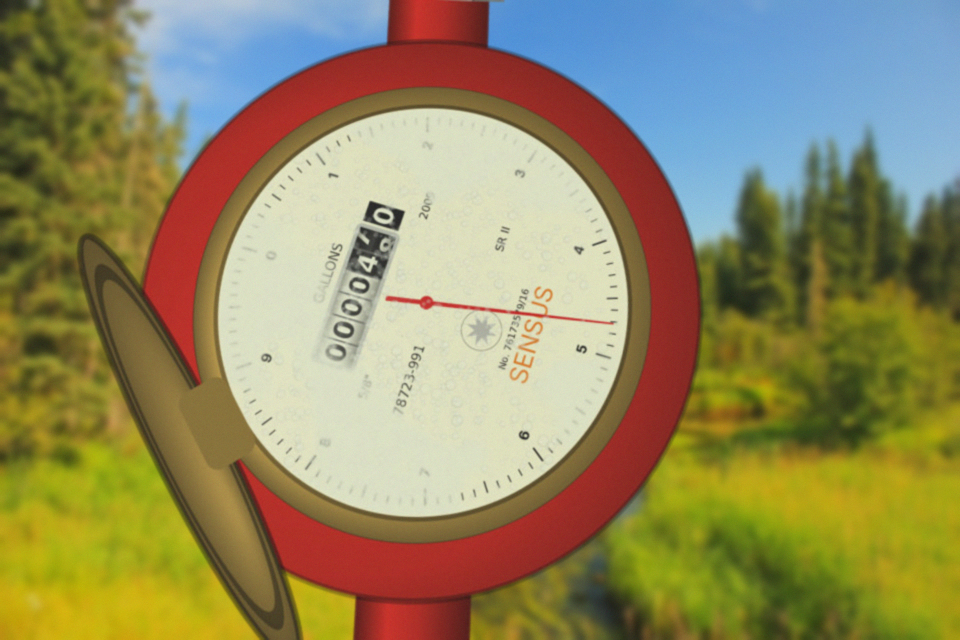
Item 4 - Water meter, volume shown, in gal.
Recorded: 474.7 gal
